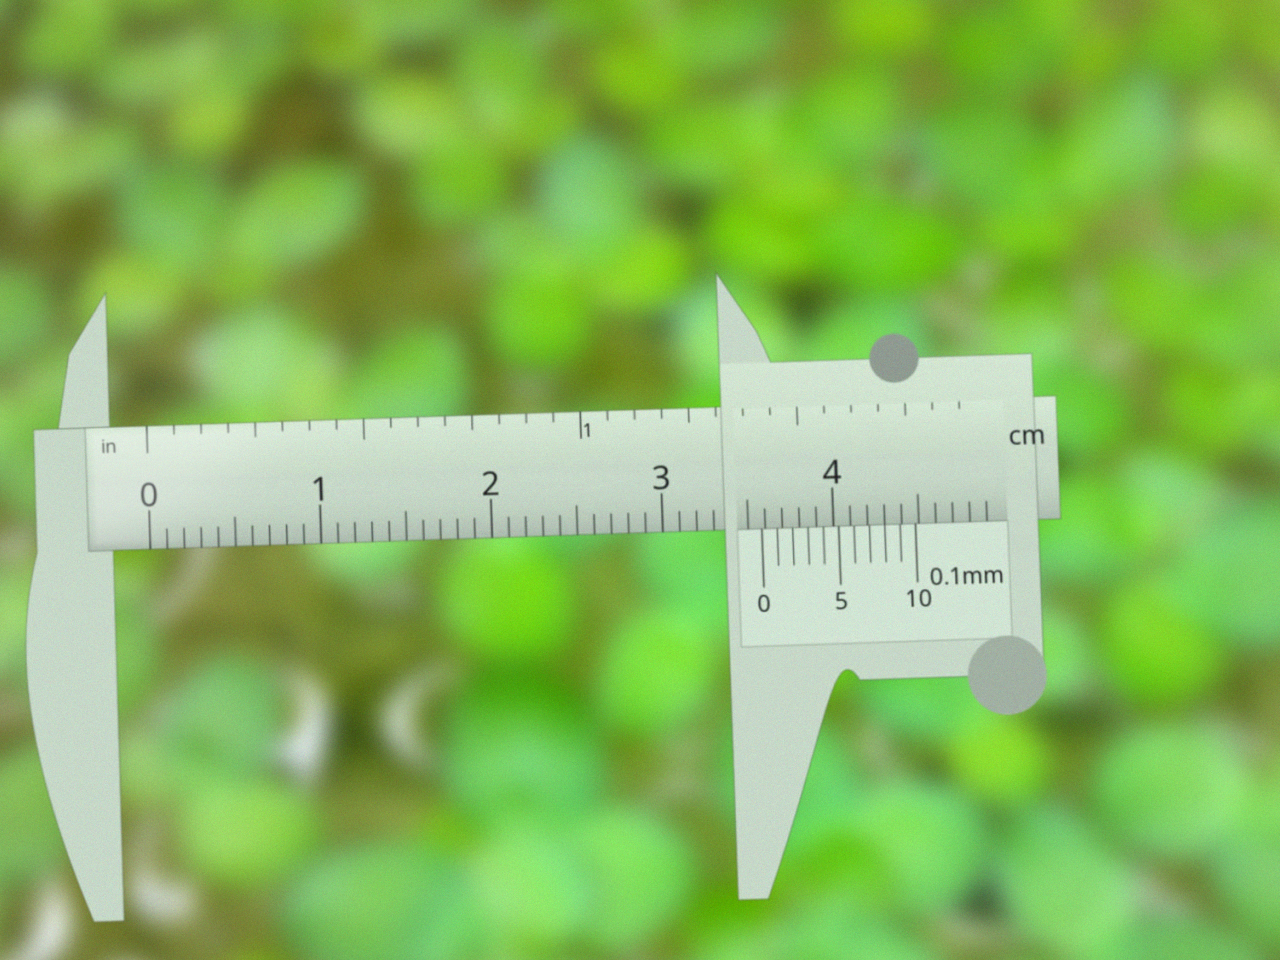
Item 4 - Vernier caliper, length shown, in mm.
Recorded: 35.8 mm
